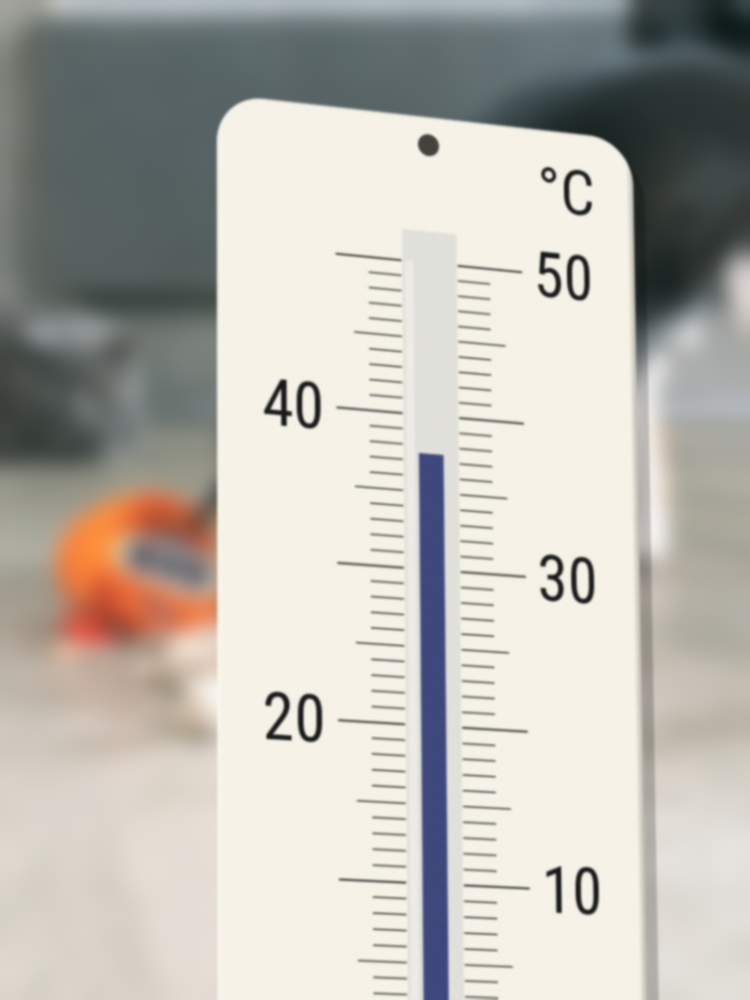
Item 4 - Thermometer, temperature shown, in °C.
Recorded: 37.5 °C
